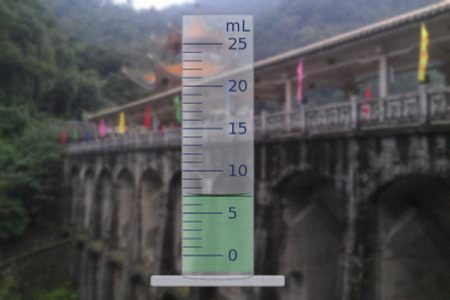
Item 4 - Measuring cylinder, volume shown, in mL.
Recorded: 7 mL
